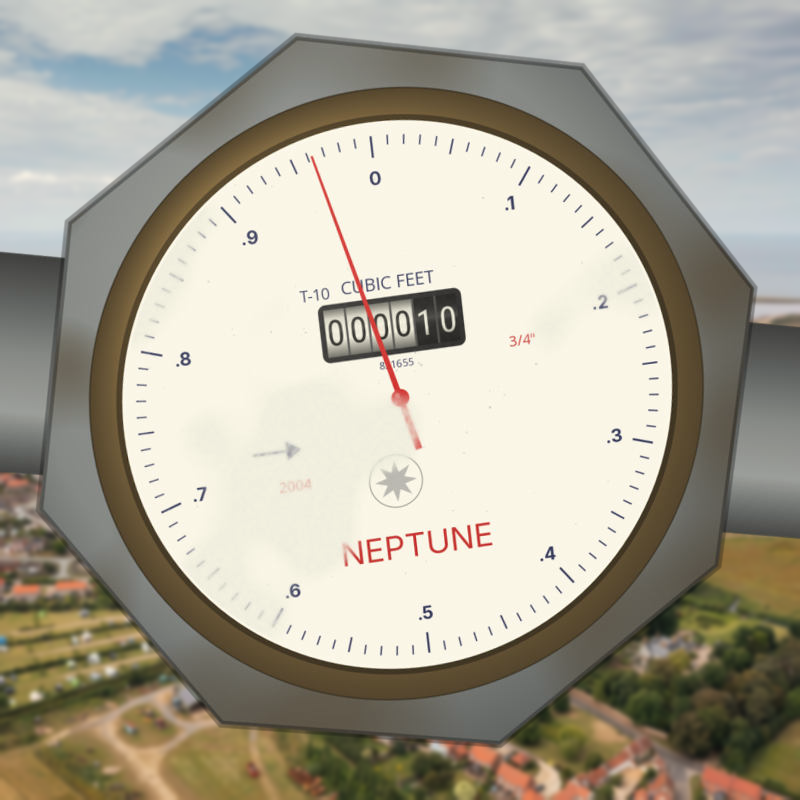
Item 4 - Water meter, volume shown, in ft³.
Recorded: 9.96 ft³
